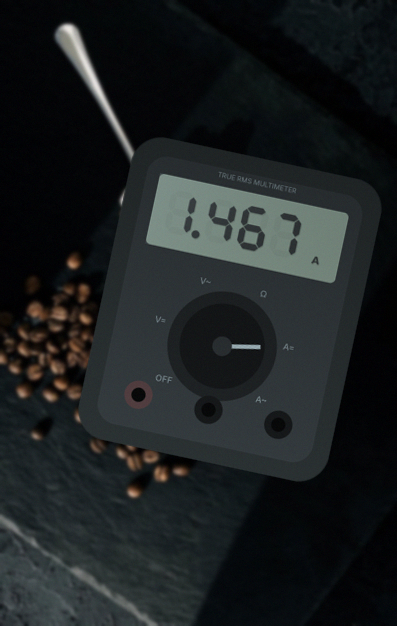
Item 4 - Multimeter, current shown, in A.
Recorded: 1.467 A
